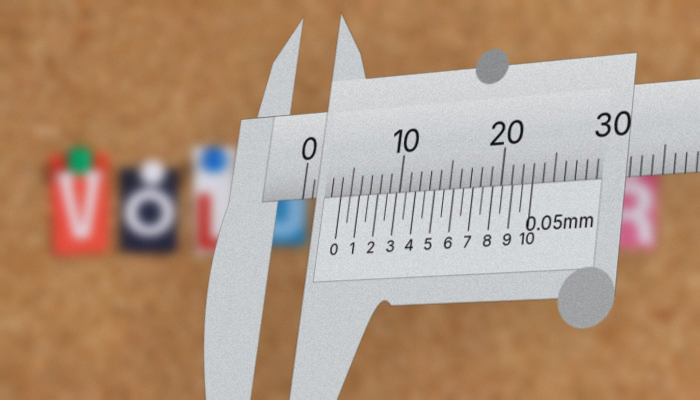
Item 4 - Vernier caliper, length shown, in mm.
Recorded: 4.0 mm
